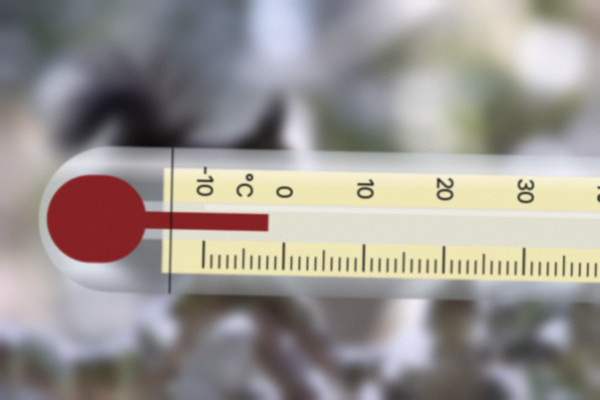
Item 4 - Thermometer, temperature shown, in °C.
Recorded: -2 °C
